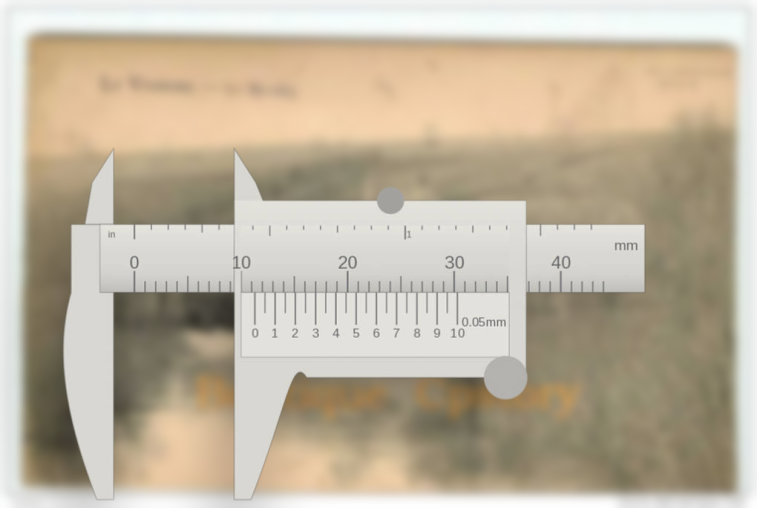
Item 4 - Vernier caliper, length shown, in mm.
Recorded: 11.3 mm
